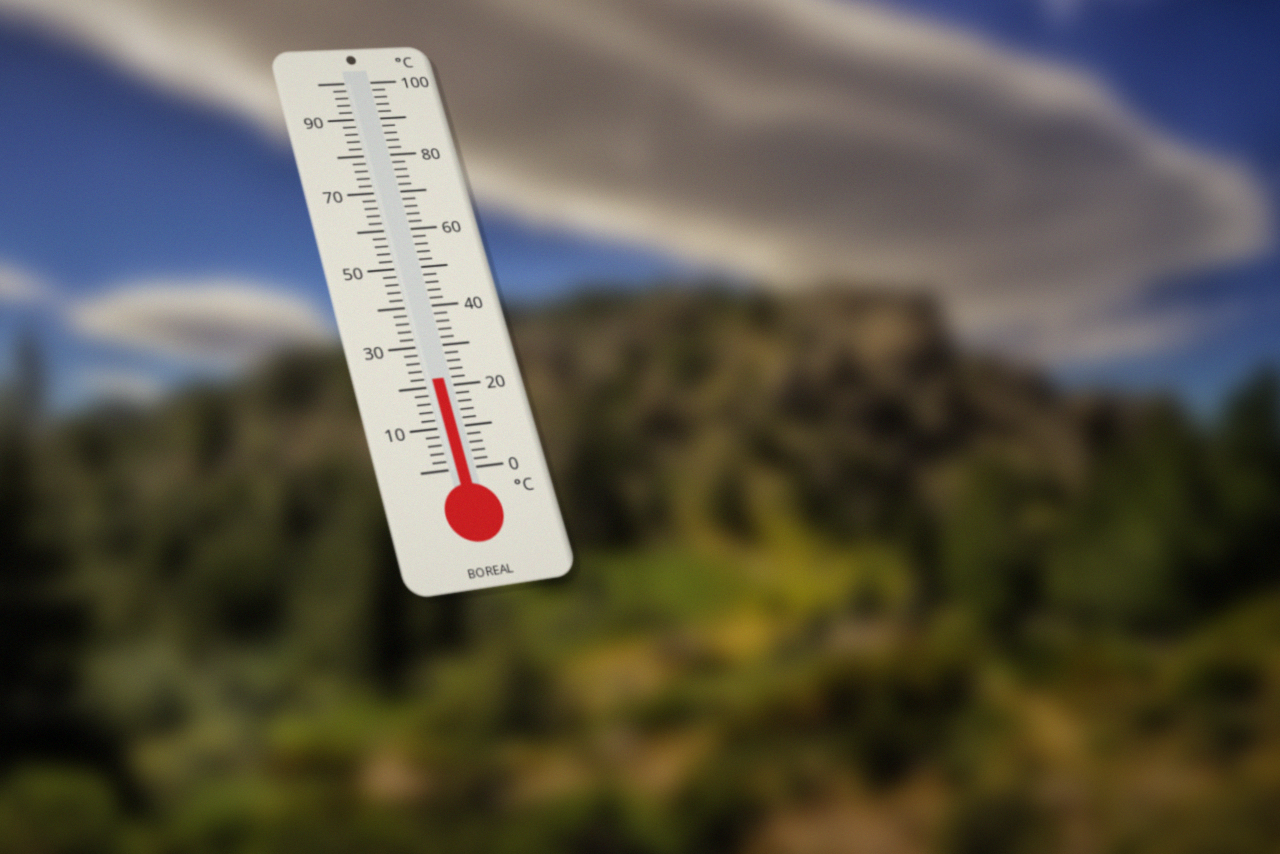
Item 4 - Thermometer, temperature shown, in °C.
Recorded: 22 °C
